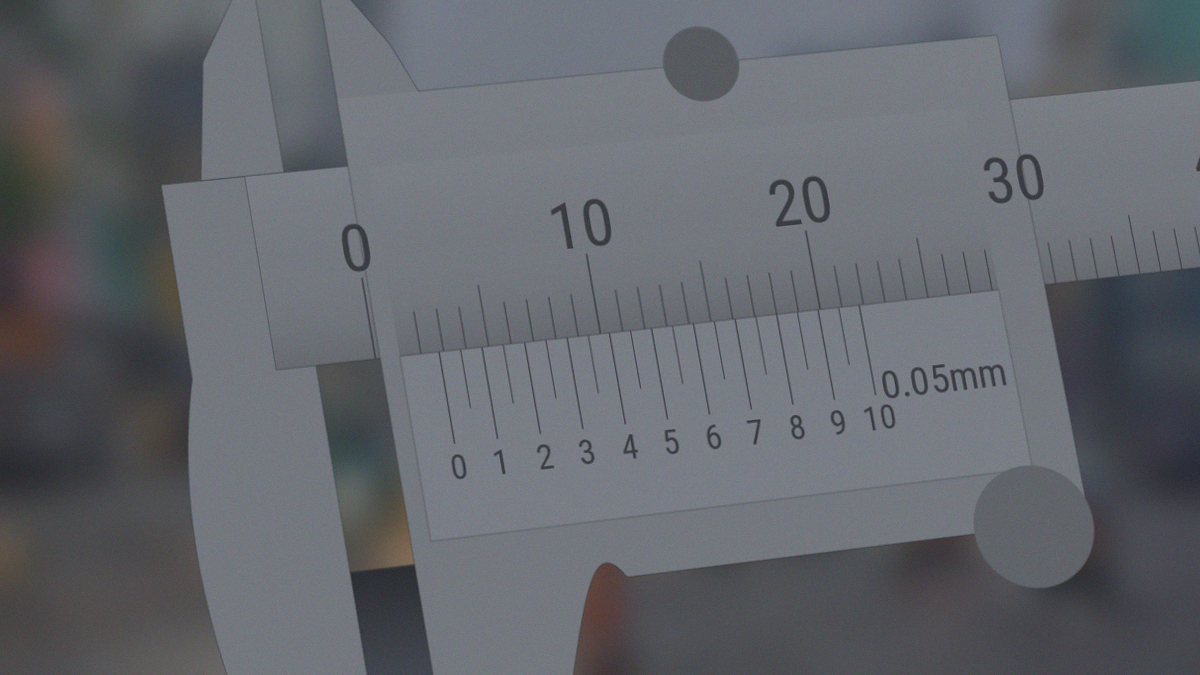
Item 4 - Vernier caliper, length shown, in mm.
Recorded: 2.8 mm
